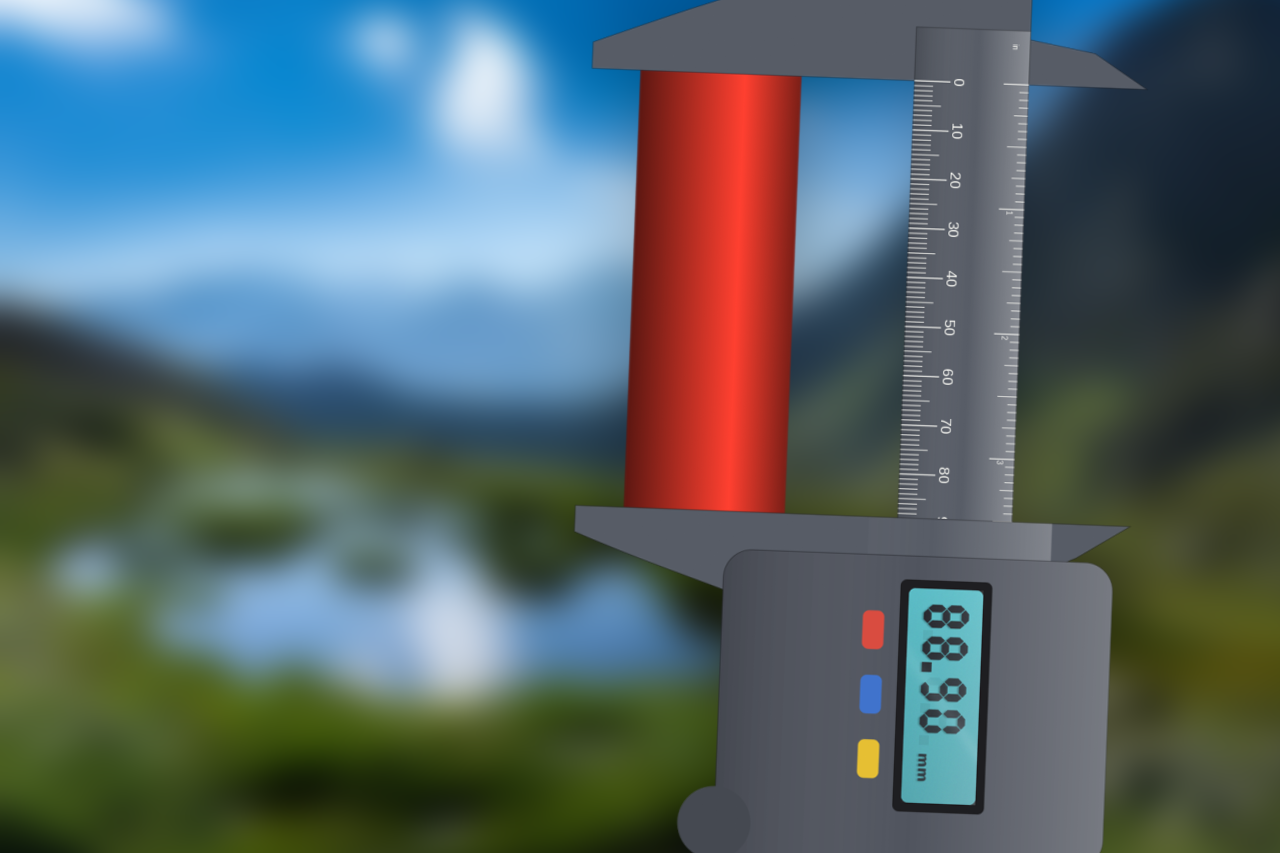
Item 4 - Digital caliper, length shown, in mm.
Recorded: 88.90 mm
